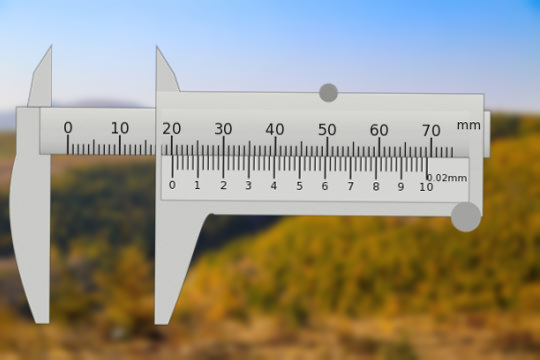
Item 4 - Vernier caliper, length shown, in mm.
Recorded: 20.2 mm
